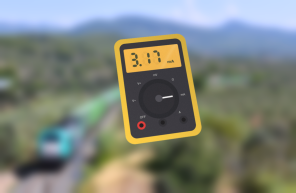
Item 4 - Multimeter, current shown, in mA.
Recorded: 3.17 mA
